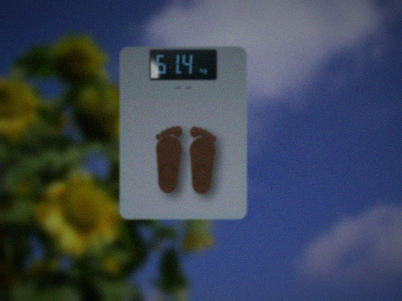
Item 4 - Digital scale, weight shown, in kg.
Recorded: 61.4 kg
